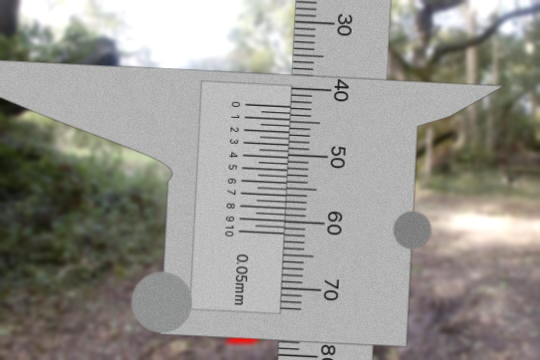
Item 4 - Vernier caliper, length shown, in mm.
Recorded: 42.8 mm
